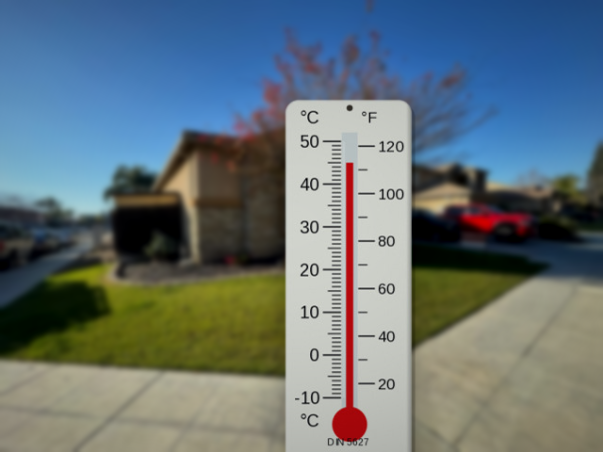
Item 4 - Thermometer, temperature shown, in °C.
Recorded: 45 °C
